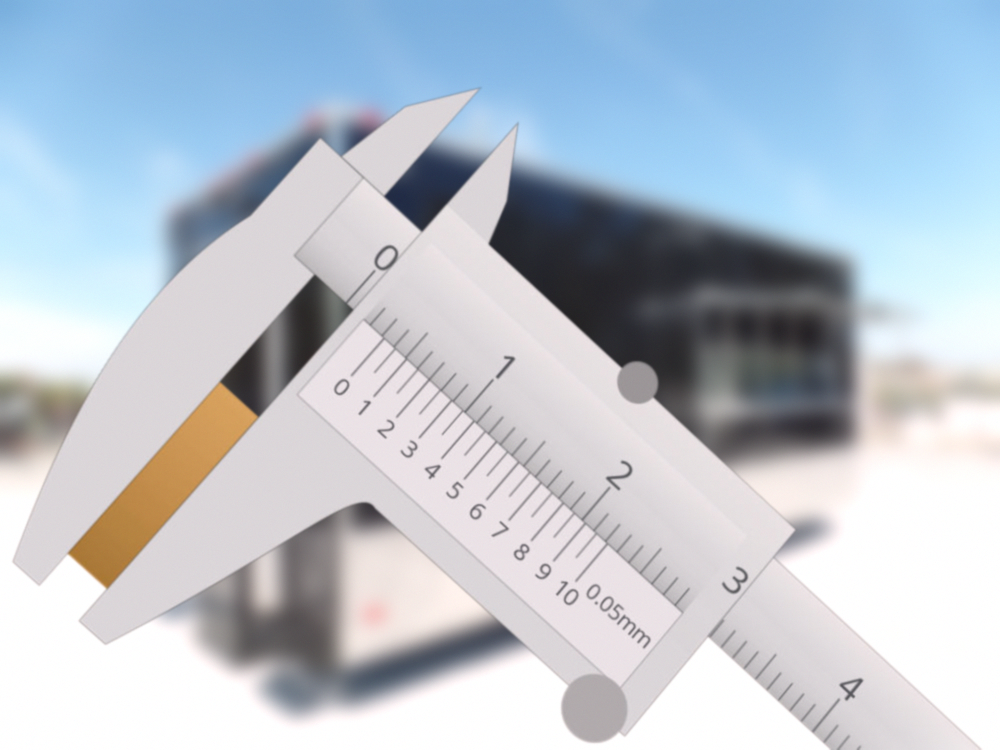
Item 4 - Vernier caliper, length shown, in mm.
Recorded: 3.2 mm
